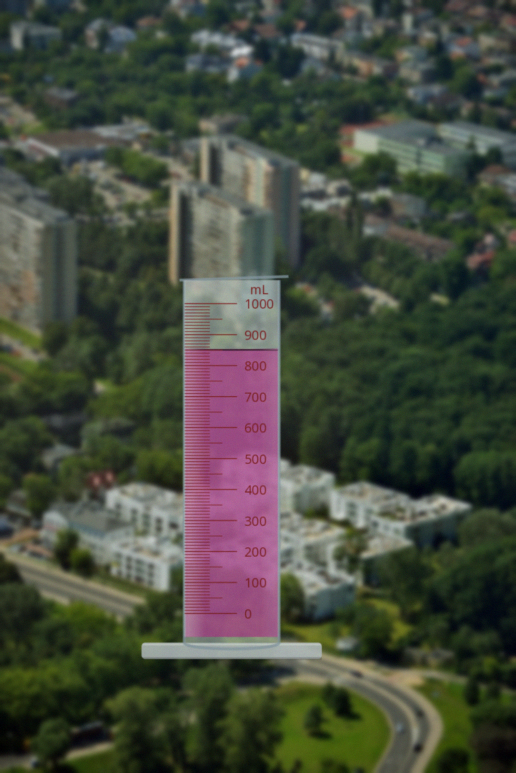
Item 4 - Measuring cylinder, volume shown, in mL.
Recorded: 850 mL
